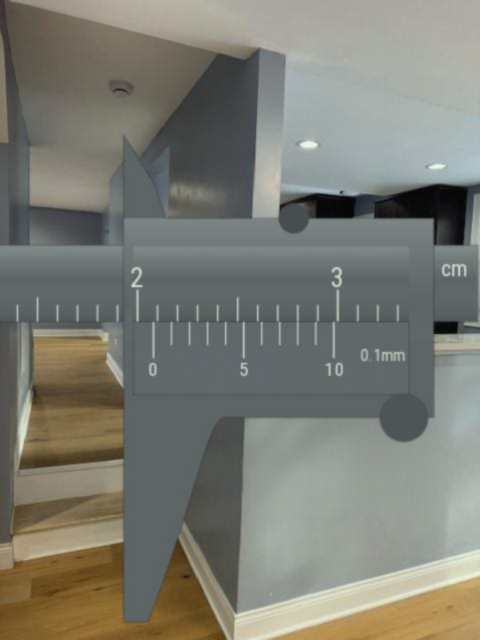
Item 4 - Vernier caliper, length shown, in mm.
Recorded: 20.8 mm
